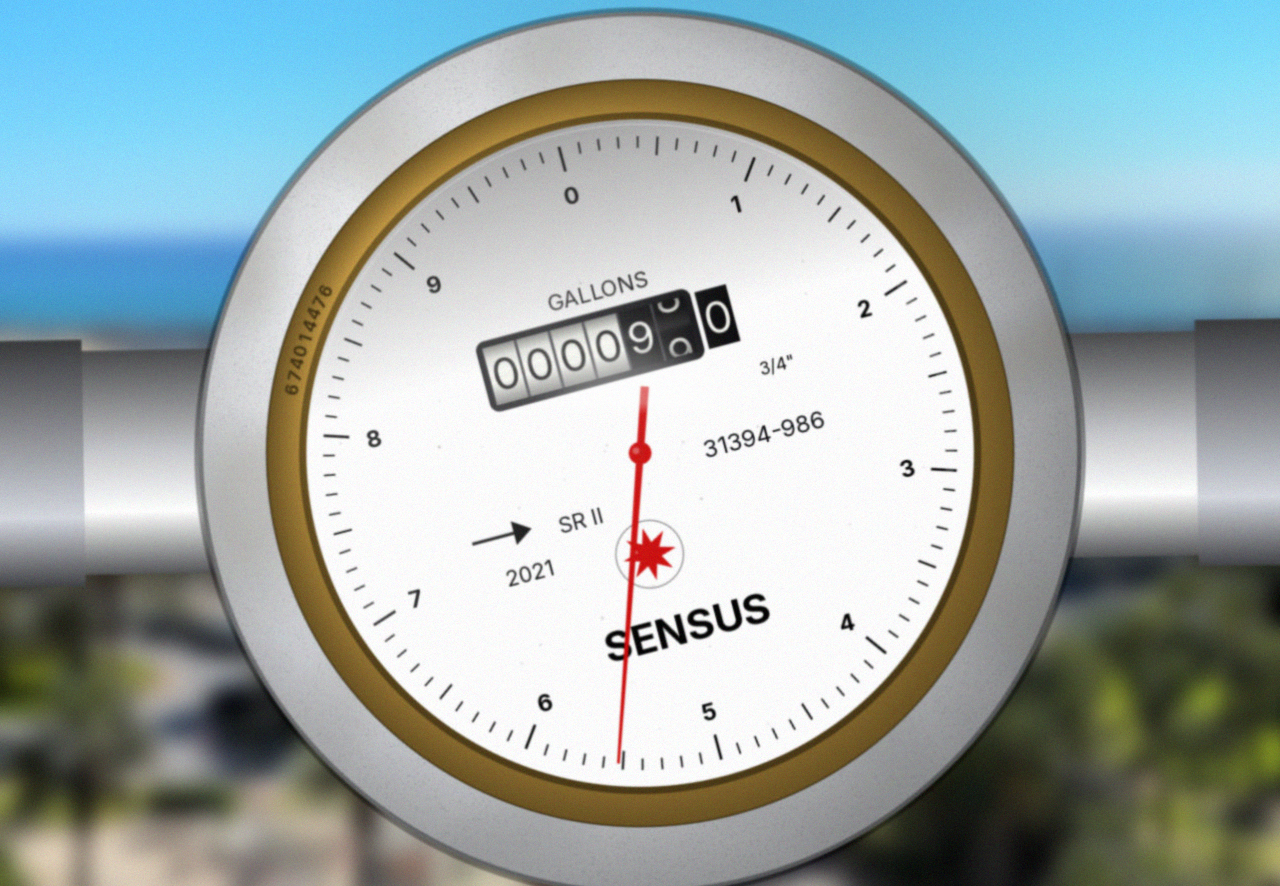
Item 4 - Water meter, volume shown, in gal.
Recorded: 985.5 gal
